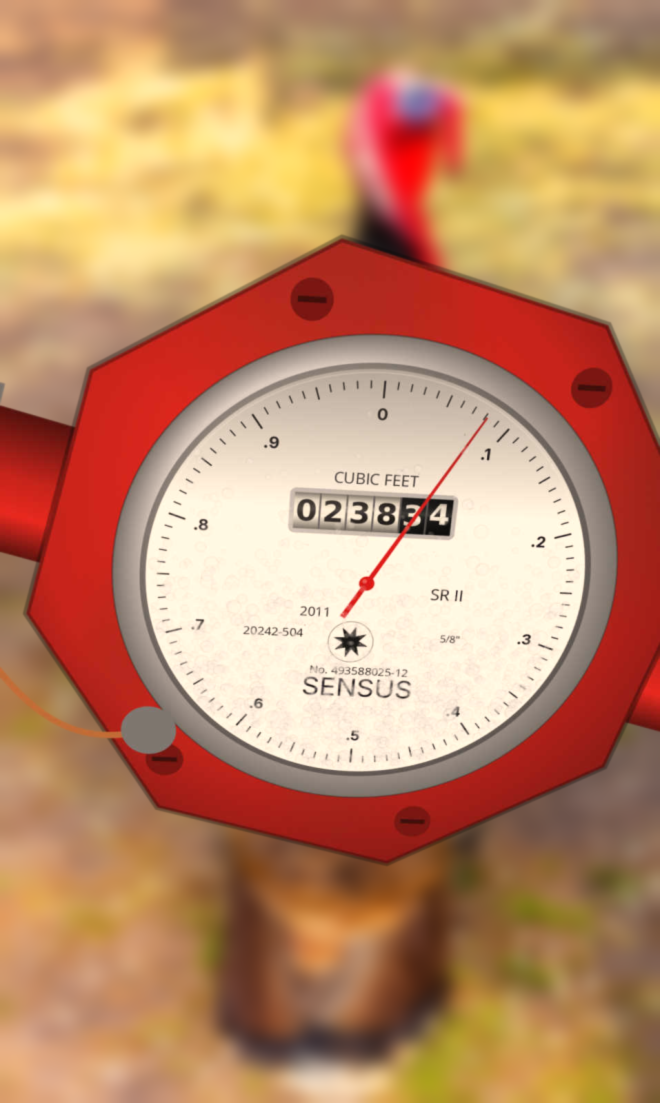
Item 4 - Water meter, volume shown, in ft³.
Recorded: 23834.08 ft³
